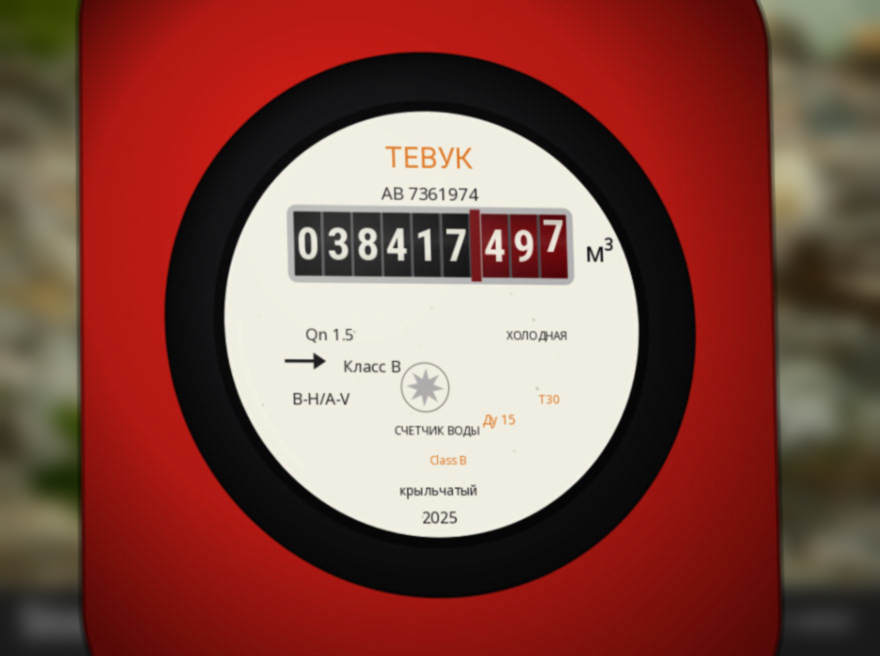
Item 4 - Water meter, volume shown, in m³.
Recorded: 38417.497 m³
